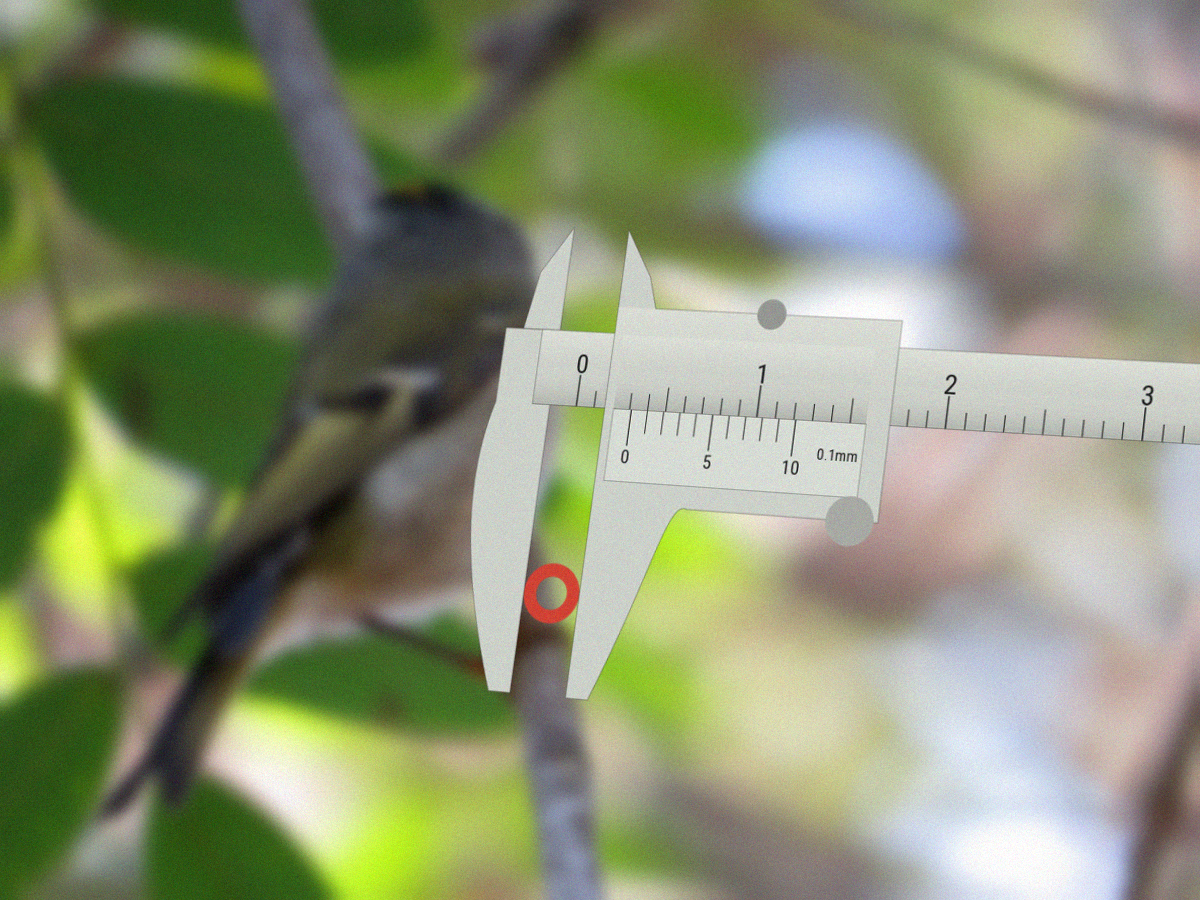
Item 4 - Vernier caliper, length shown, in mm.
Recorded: 3.1 mm
